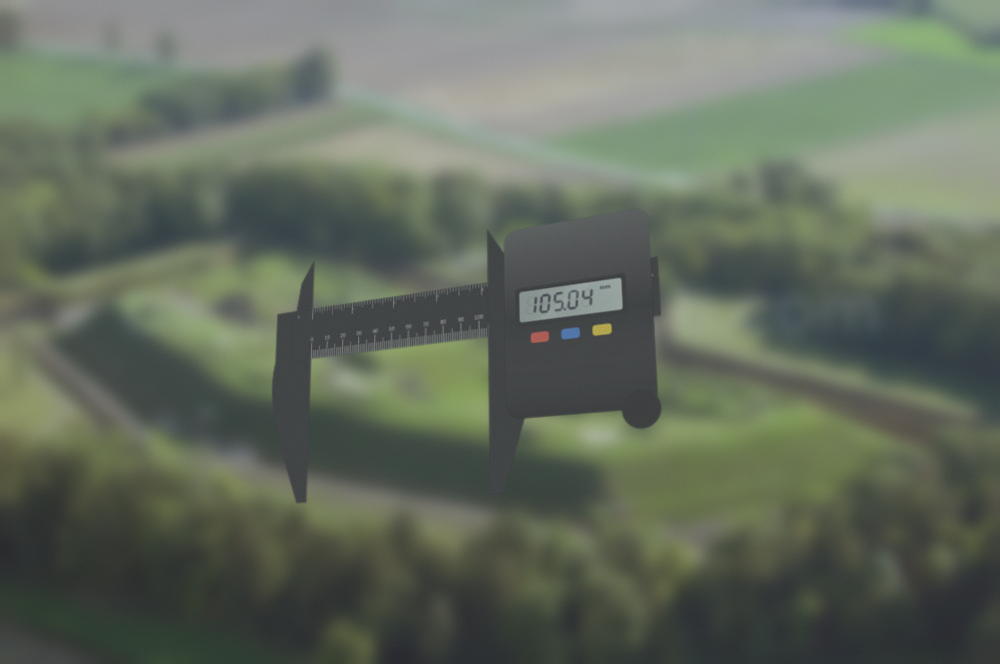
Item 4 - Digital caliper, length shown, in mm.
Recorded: 105.04 mm
